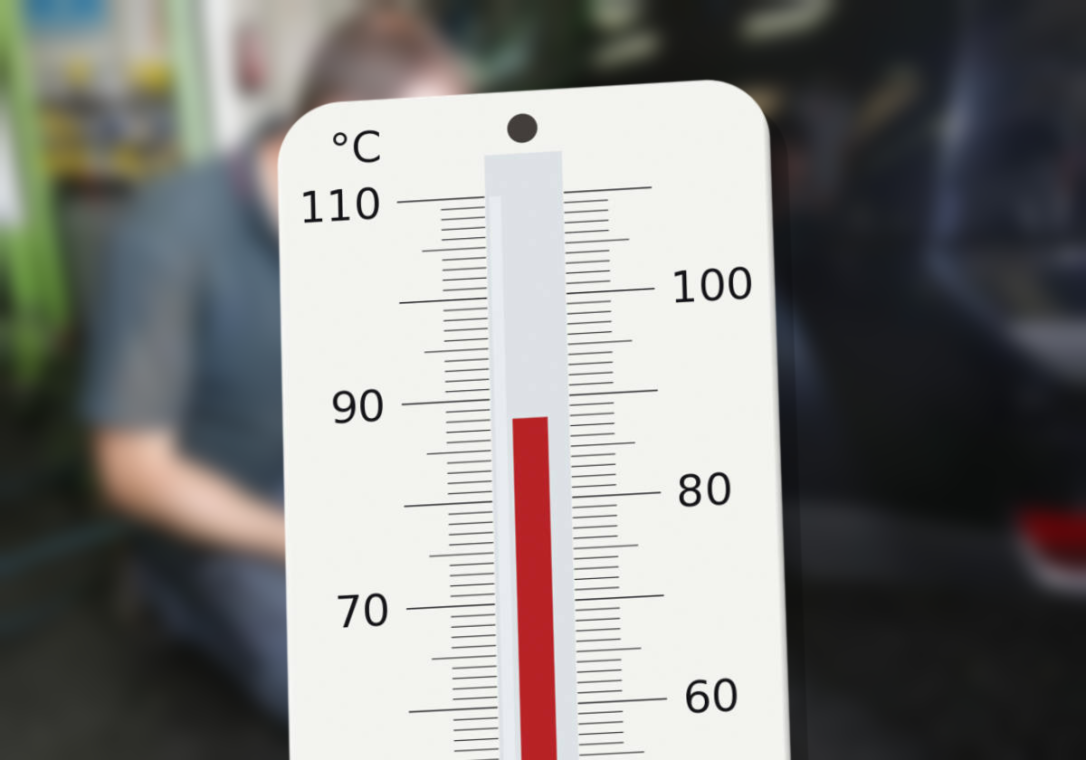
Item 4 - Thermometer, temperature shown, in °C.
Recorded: 88 °C
